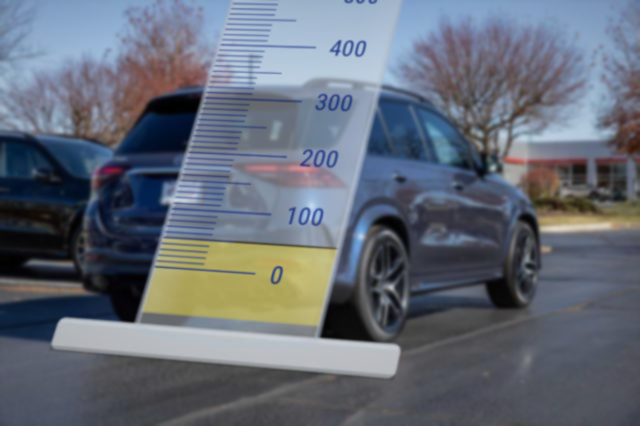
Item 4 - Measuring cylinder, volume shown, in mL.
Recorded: 50 mL
